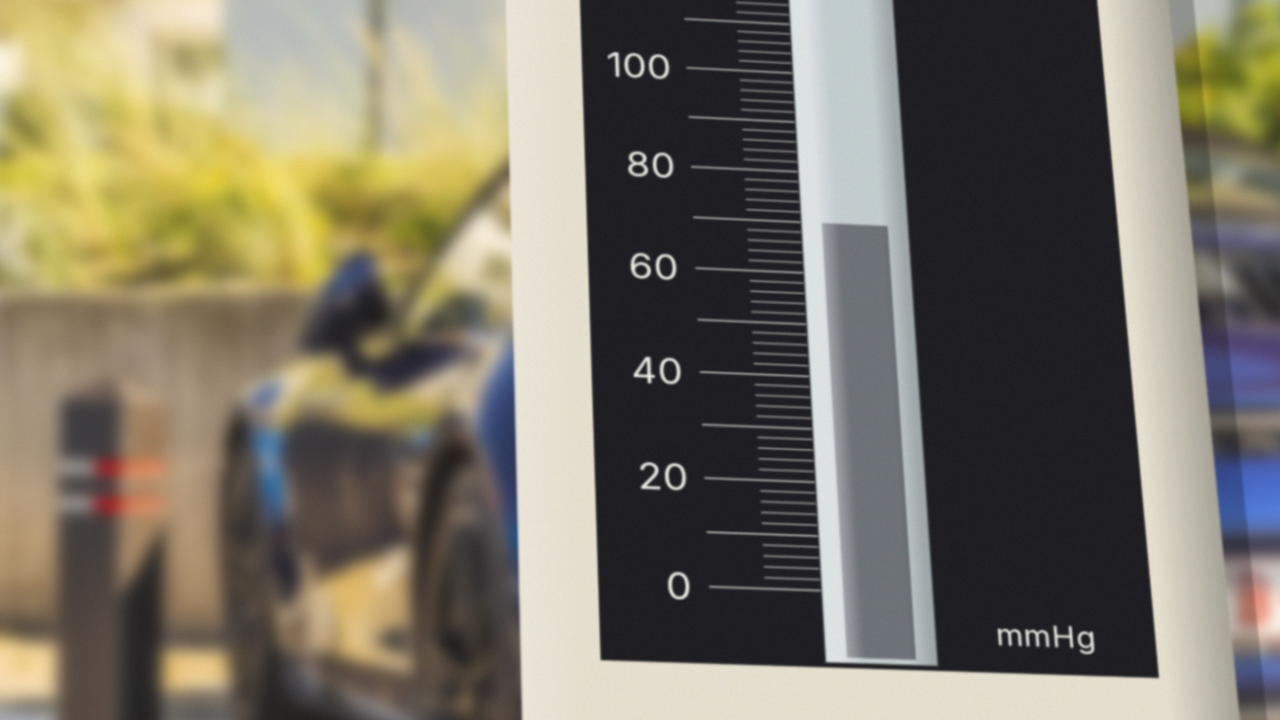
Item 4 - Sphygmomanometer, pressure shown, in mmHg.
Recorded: 70 mmHg
